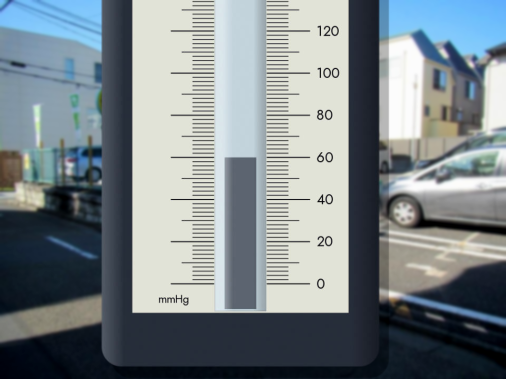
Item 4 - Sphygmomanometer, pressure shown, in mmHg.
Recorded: 60 mmHg
